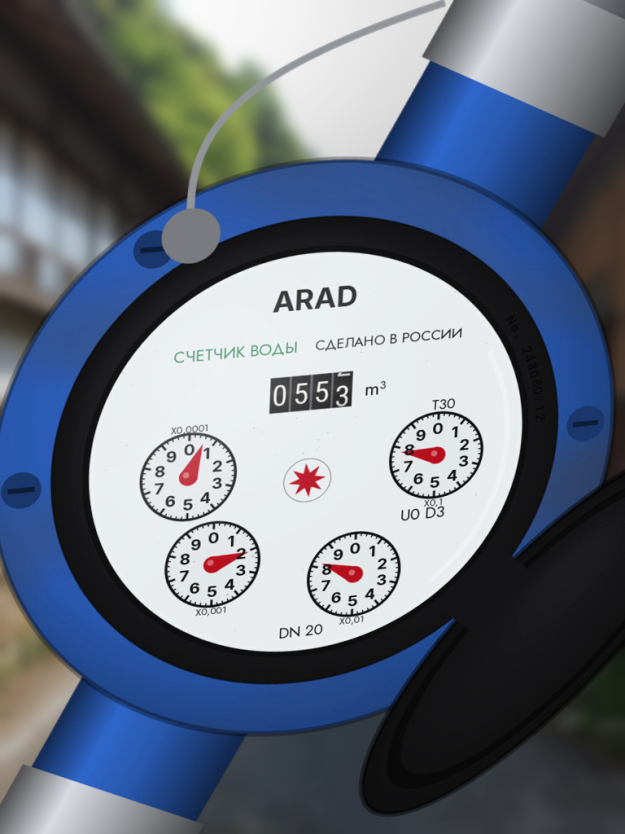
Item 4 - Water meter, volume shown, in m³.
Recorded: 552.7820 m³
